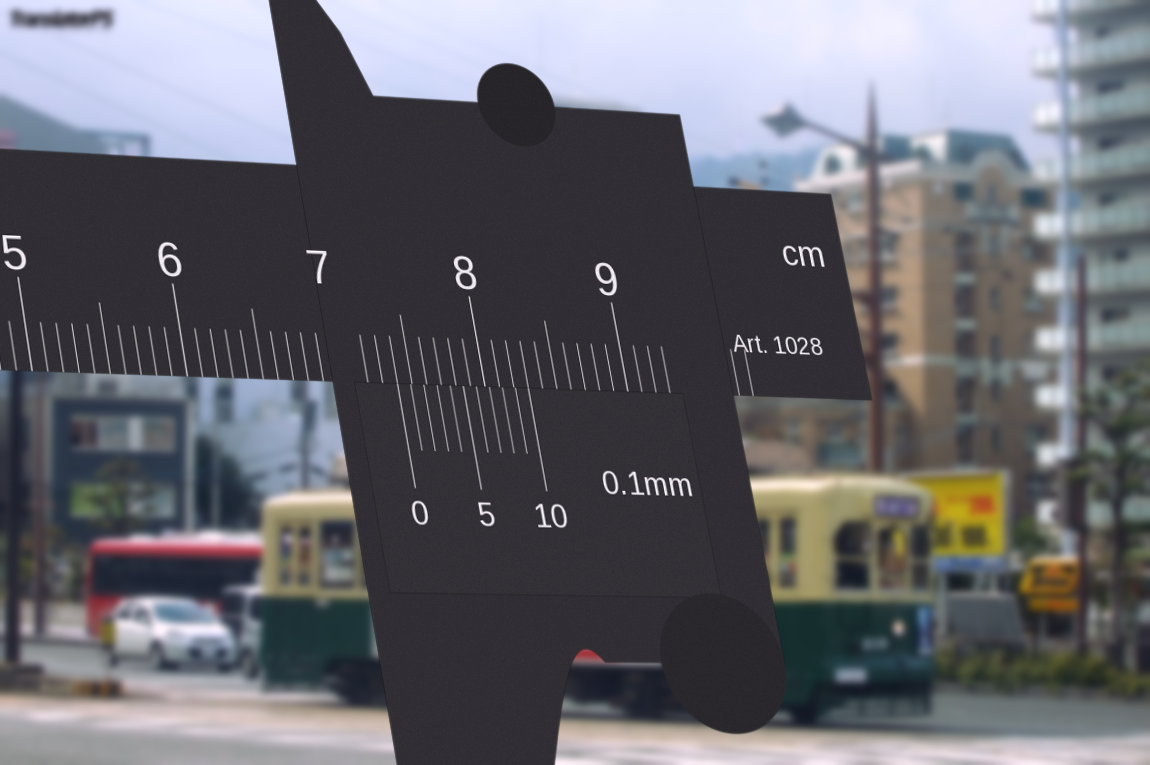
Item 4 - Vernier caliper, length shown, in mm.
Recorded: 74.0 mm
